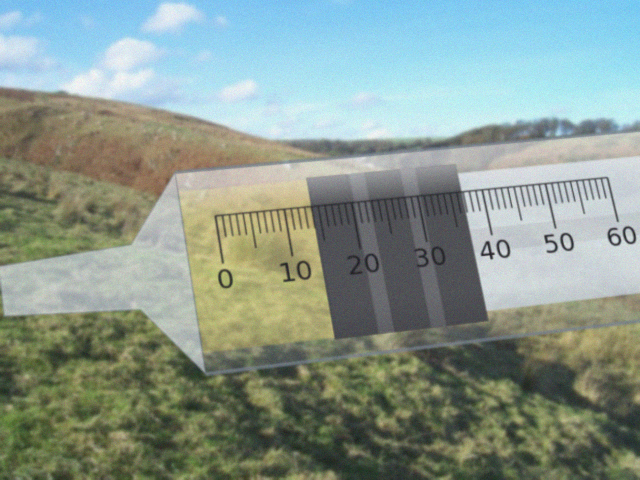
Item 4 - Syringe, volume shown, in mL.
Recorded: 14 mL
